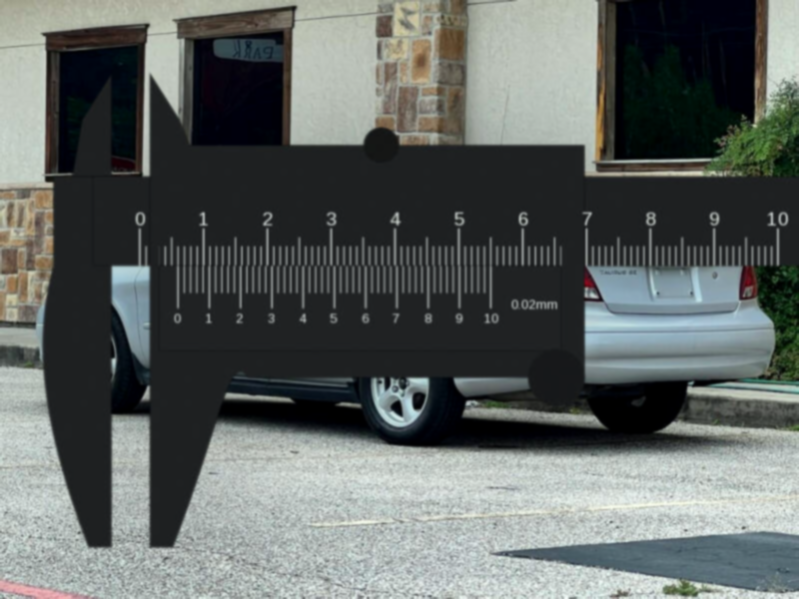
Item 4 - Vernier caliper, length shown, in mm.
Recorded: 6.0 mm
